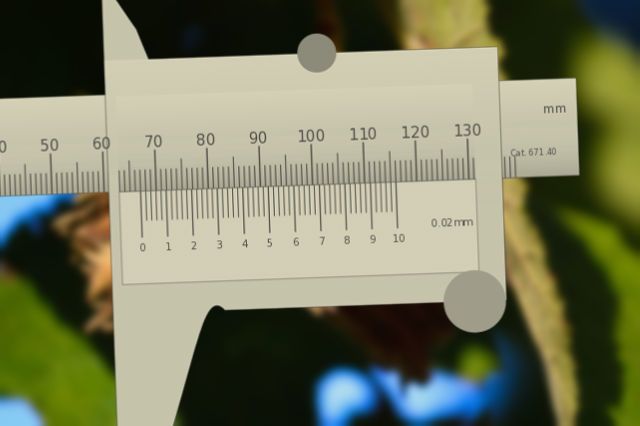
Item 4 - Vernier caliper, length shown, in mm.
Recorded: 67.0 mm
